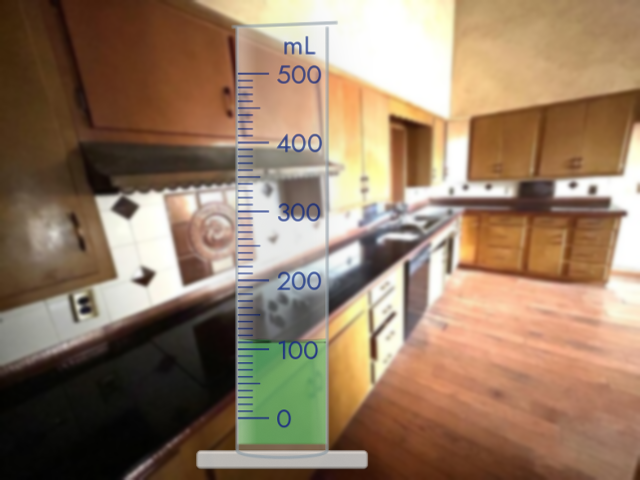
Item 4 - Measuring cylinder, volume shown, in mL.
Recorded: 110 mL
